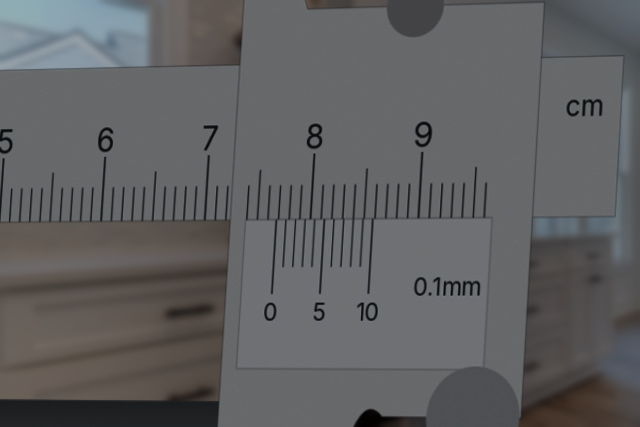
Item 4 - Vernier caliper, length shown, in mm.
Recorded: 76.8 mm
